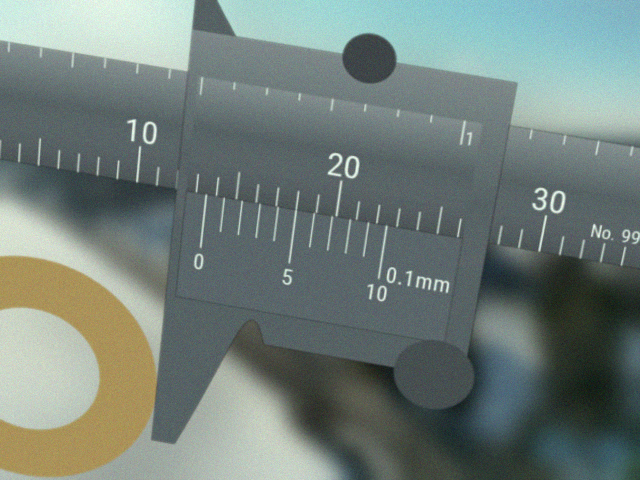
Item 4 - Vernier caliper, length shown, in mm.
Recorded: 13.5 mm
